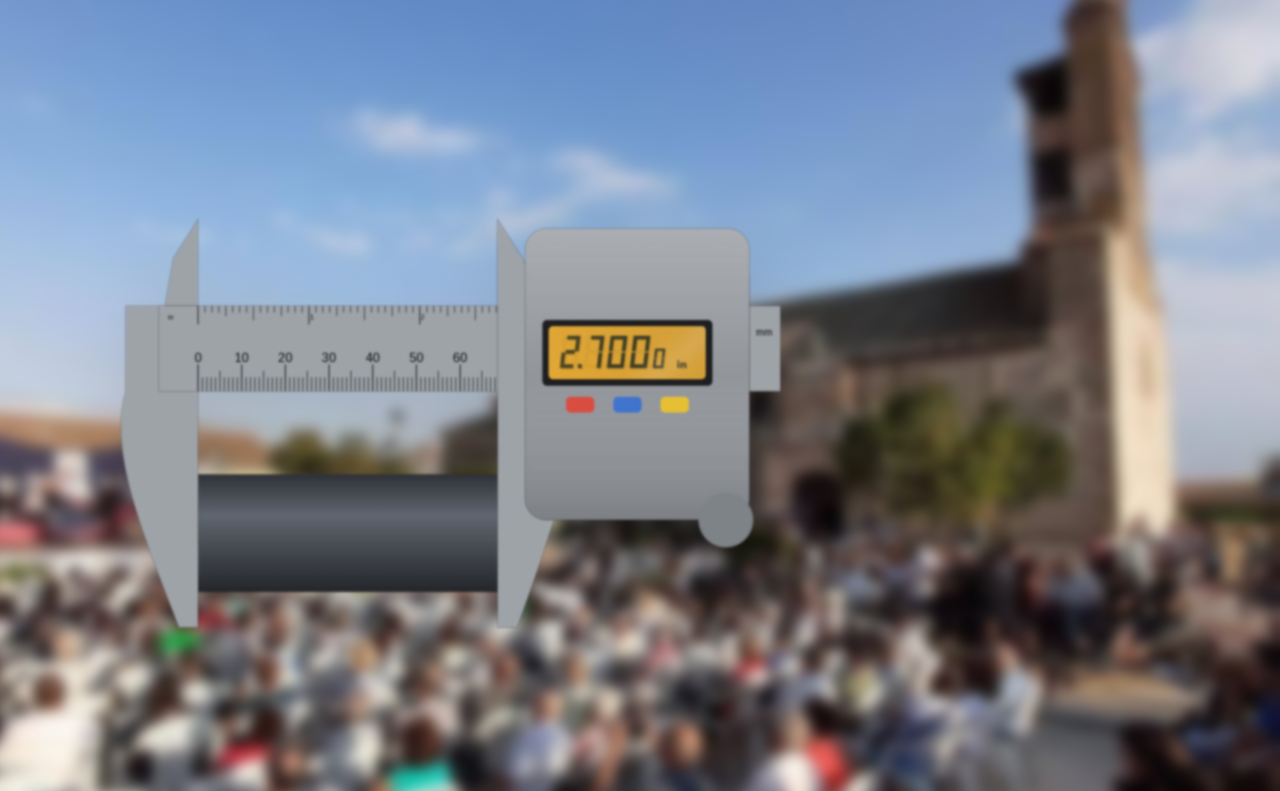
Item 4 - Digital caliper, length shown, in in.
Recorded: 2.7000 in
